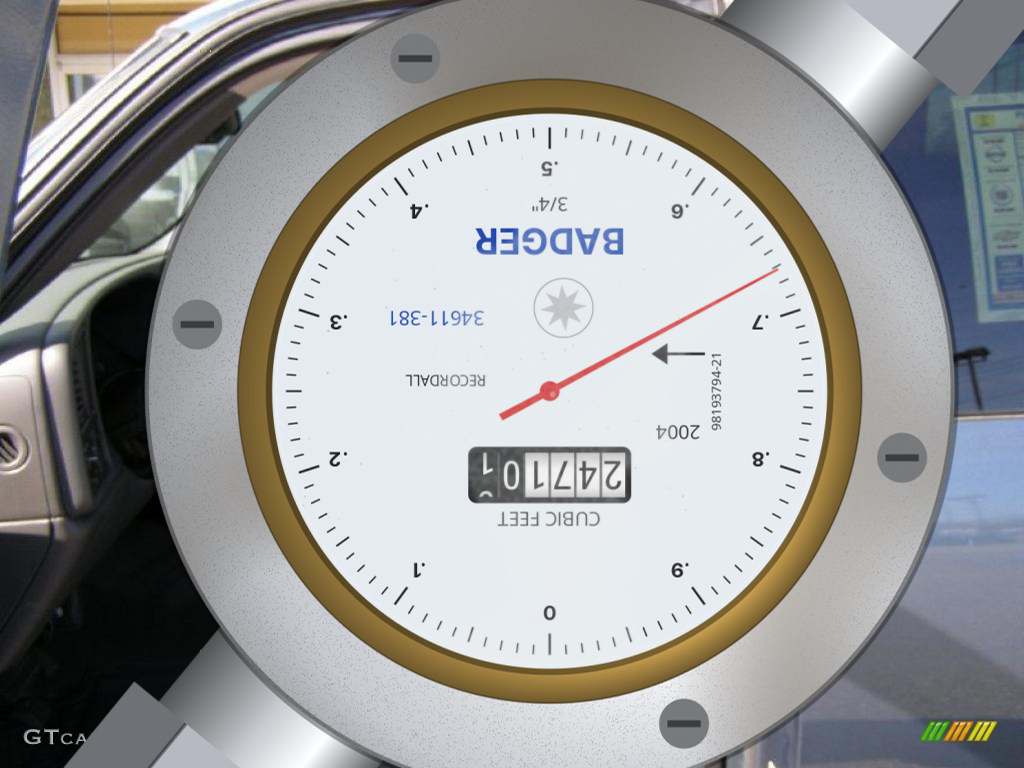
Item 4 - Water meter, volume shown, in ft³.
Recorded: 247100.67 ft³
